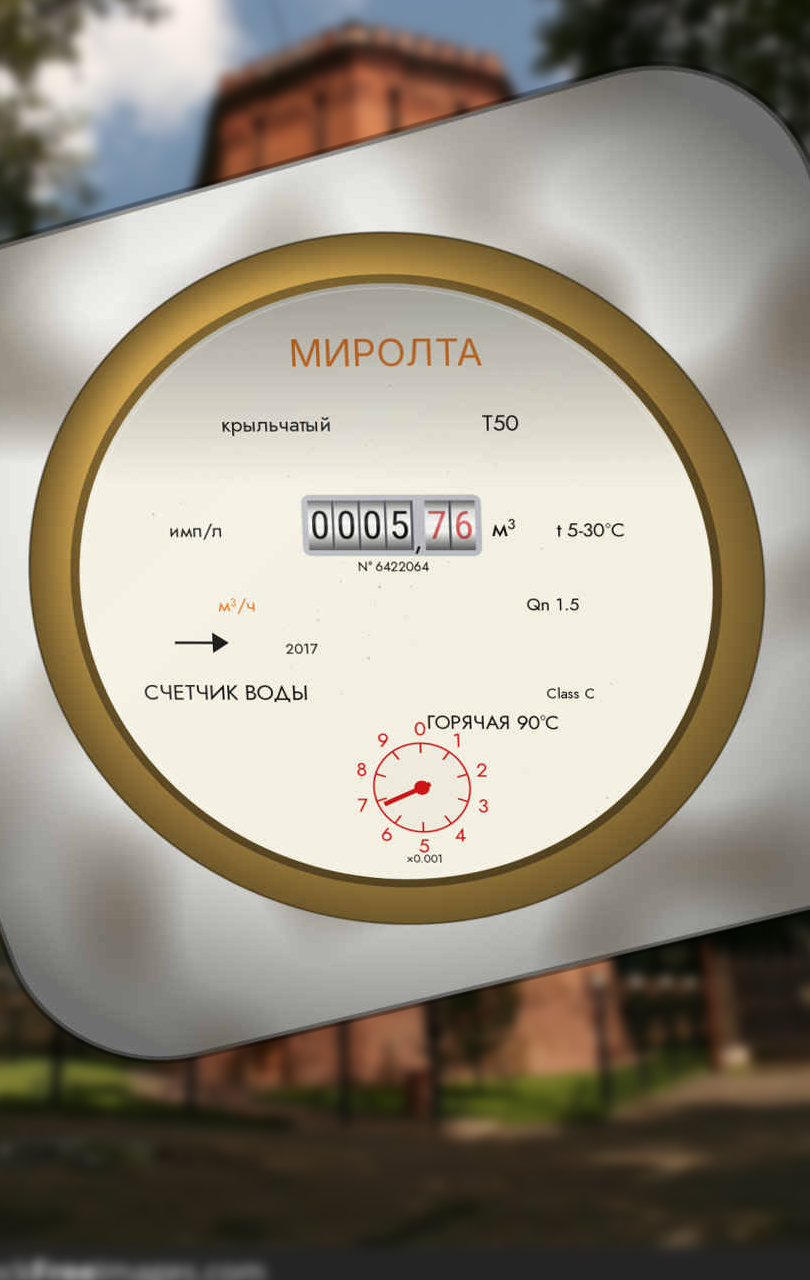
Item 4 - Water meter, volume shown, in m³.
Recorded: 5.766 m³
